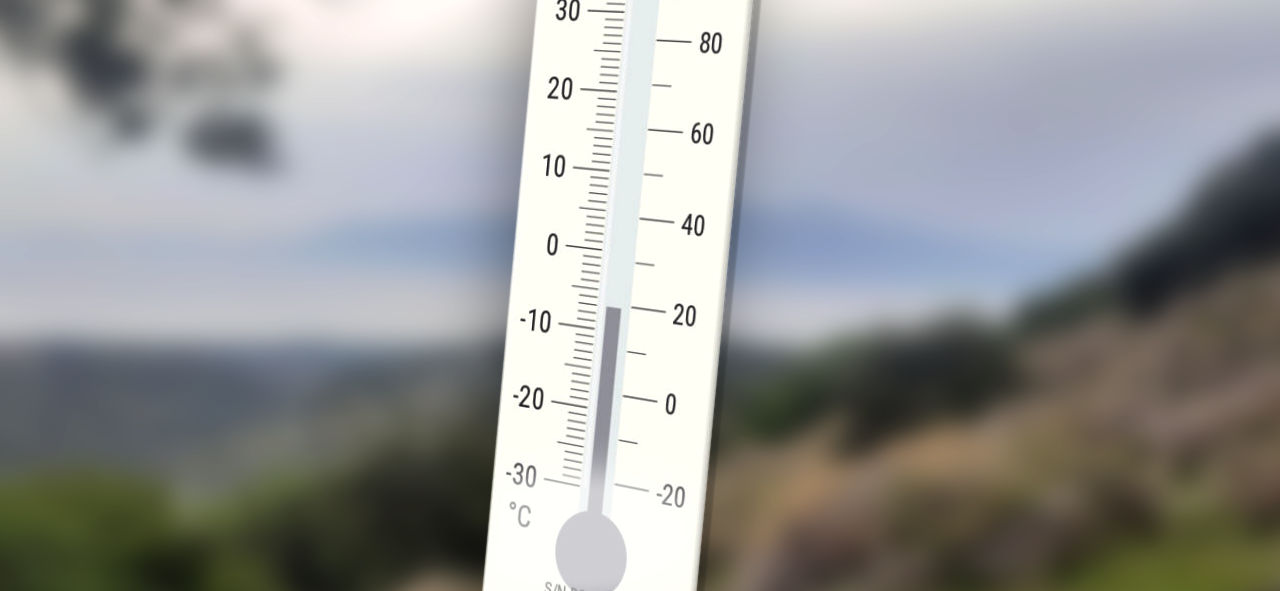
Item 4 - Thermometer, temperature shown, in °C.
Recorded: -7 °C
